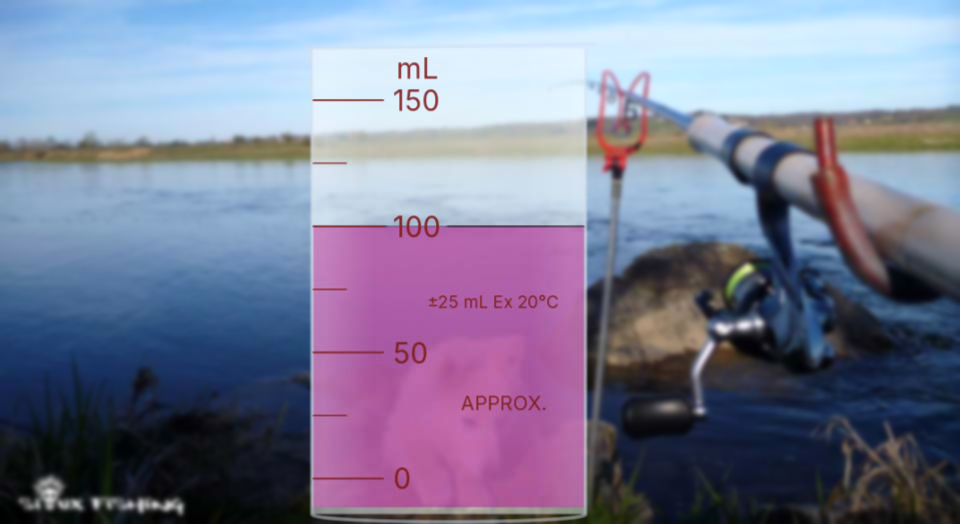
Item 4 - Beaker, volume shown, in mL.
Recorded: 100 mL
